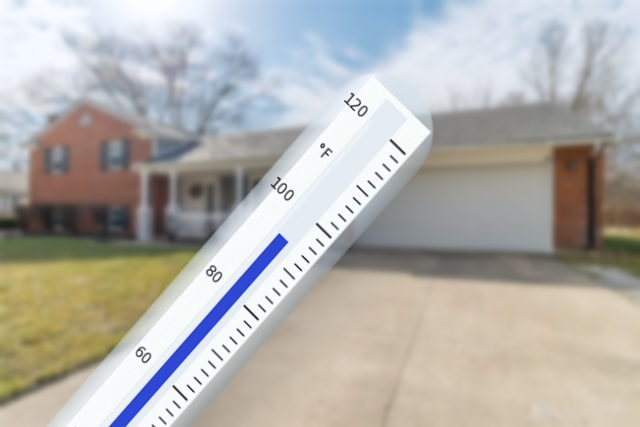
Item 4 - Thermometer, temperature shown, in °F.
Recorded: 94 °F
